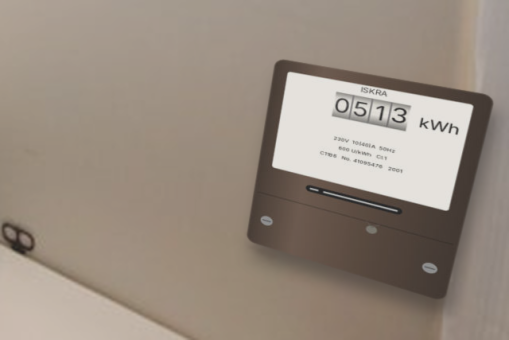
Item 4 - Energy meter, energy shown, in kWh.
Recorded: 513 kWh
